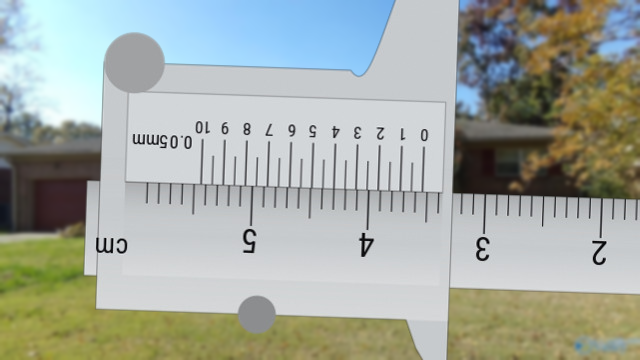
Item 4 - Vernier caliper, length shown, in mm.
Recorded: 35.4 mm
